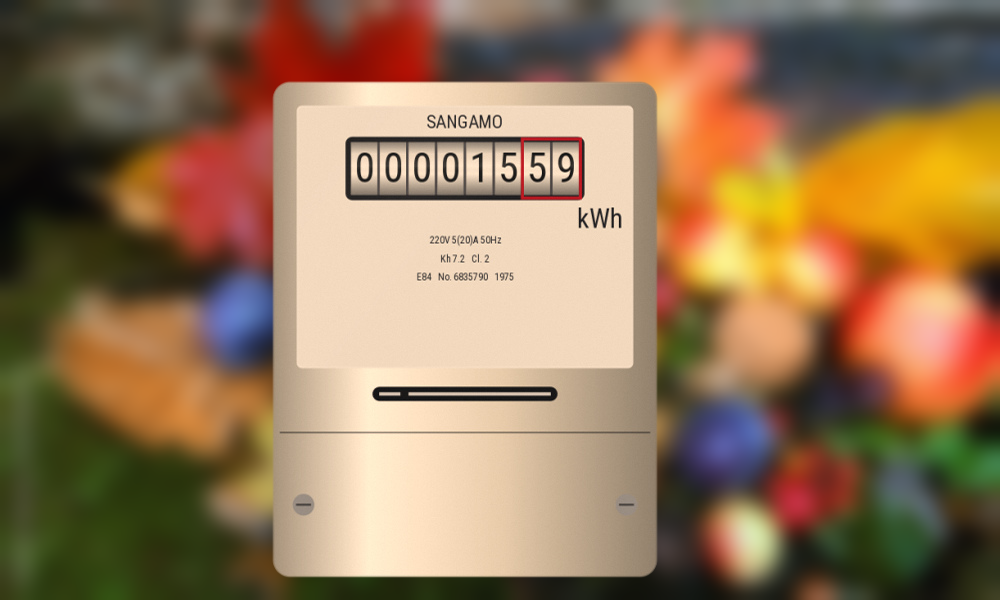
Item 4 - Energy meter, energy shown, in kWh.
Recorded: 15.59 kWh
